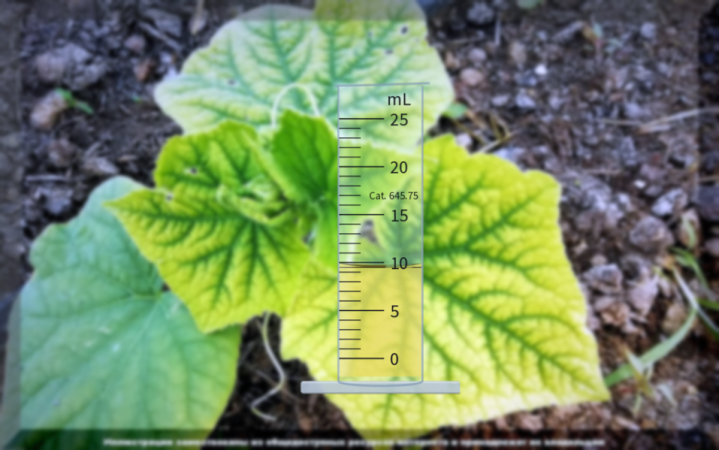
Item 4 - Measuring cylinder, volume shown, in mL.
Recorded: 9.5 mL
